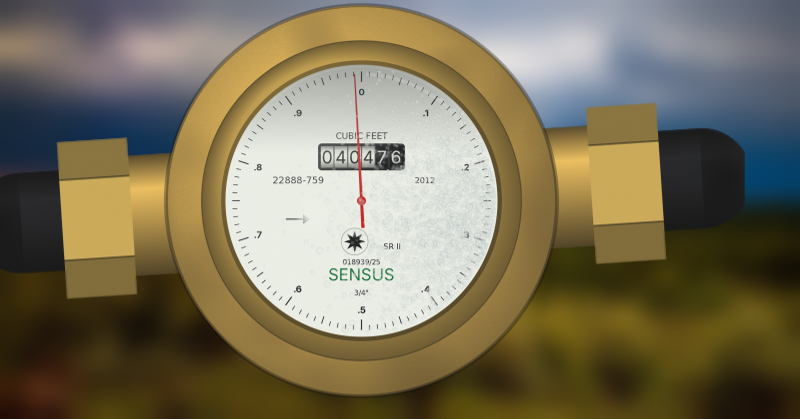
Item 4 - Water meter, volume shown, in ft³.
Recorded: 40475.99 ft³
